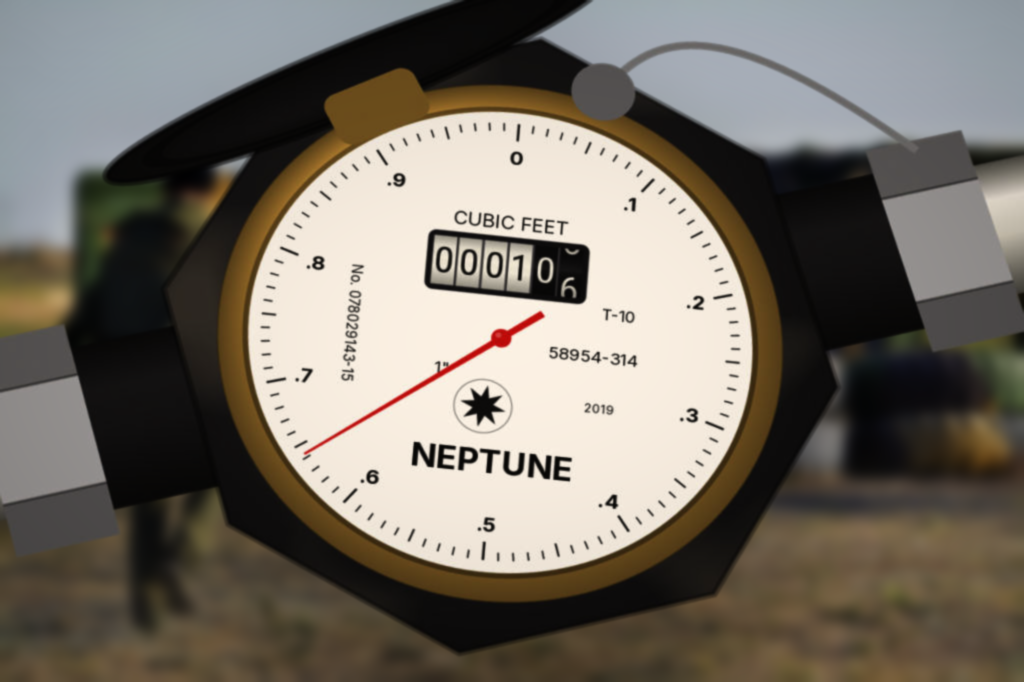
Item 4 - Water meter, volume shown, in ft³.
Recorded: 105.64 ft³
